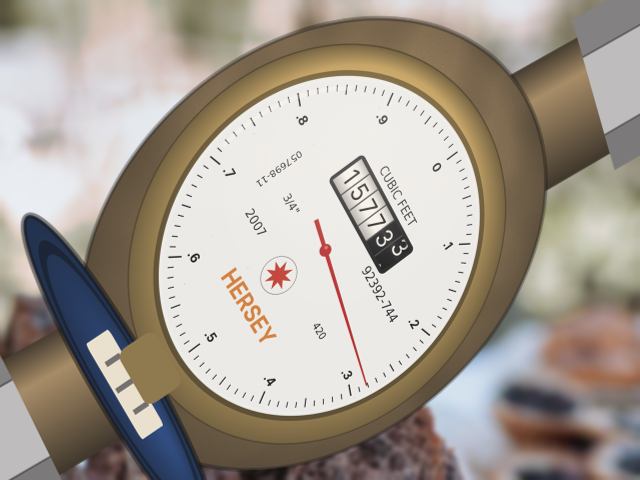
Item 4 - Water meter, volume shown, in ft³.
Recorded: 157733.28 ft³
